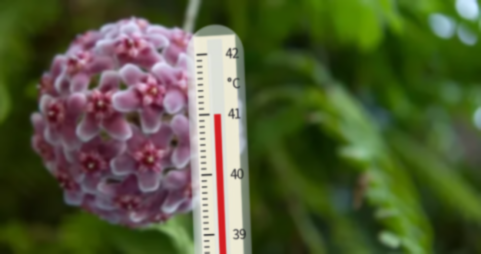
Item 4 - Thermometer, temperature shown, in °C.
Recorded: 41 °C
